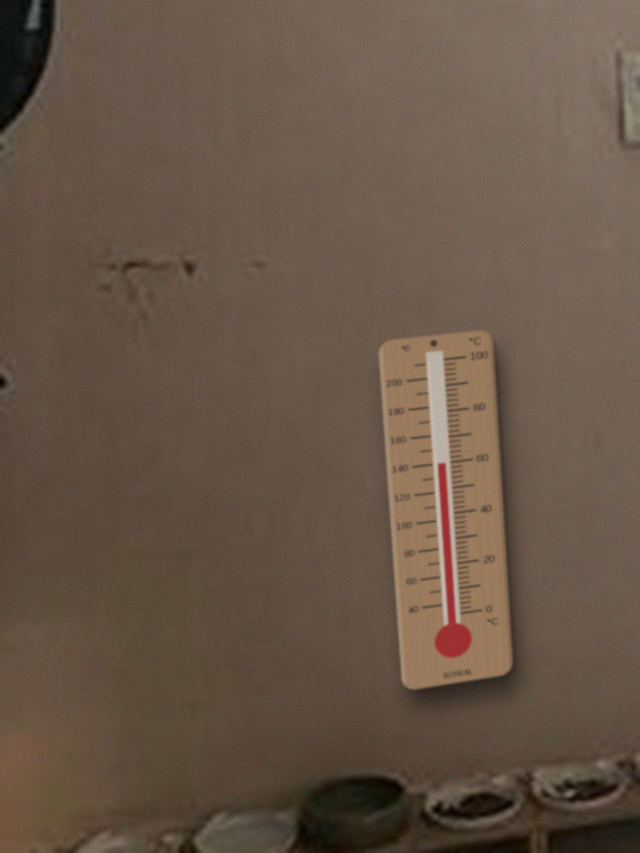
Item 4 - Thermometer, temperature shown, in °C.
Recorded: 60 °C
